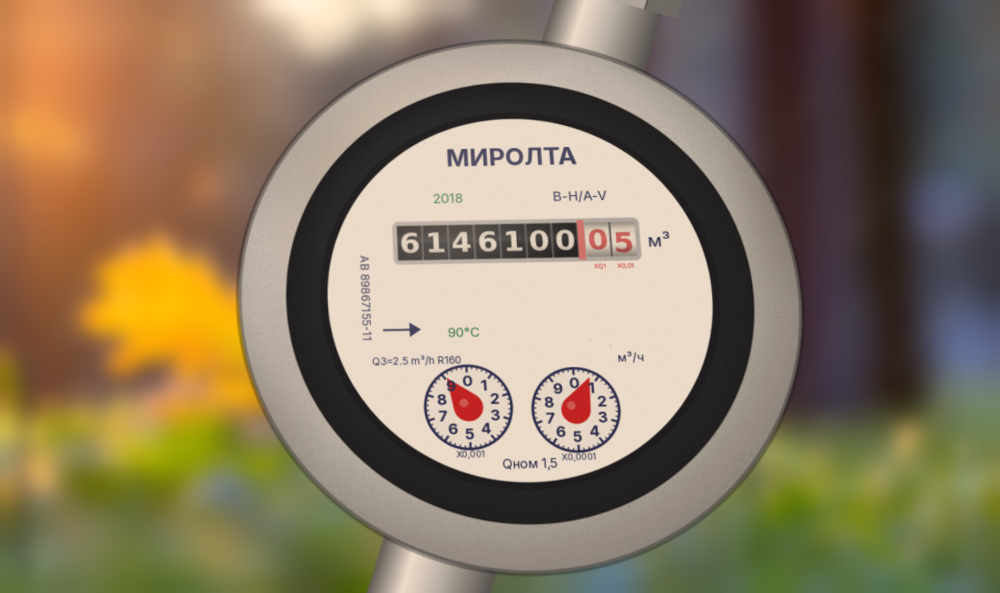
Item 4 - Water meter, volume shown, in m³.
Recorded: 6146100.0490 m³
